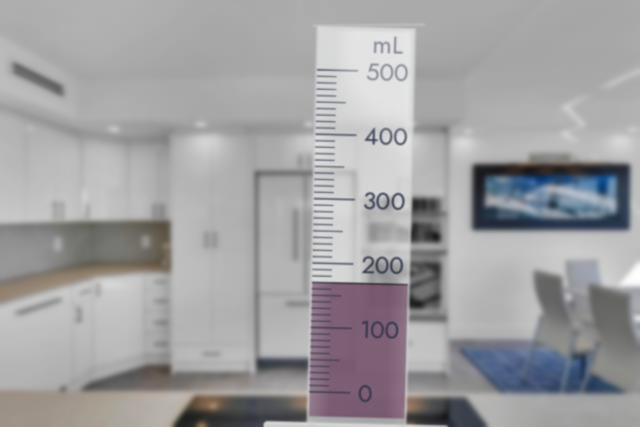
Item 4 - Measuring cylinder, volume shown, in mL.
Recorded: 170 mL
